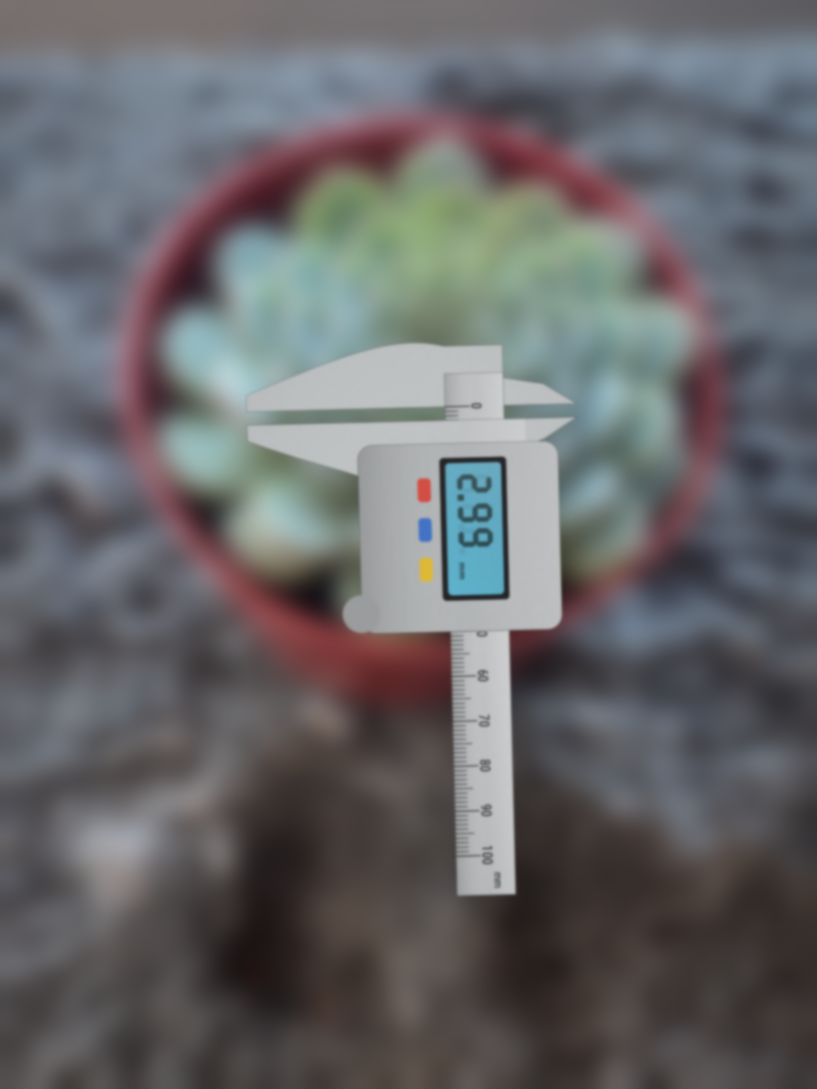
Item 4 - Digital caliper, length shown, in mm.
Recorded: 2.99 mm
